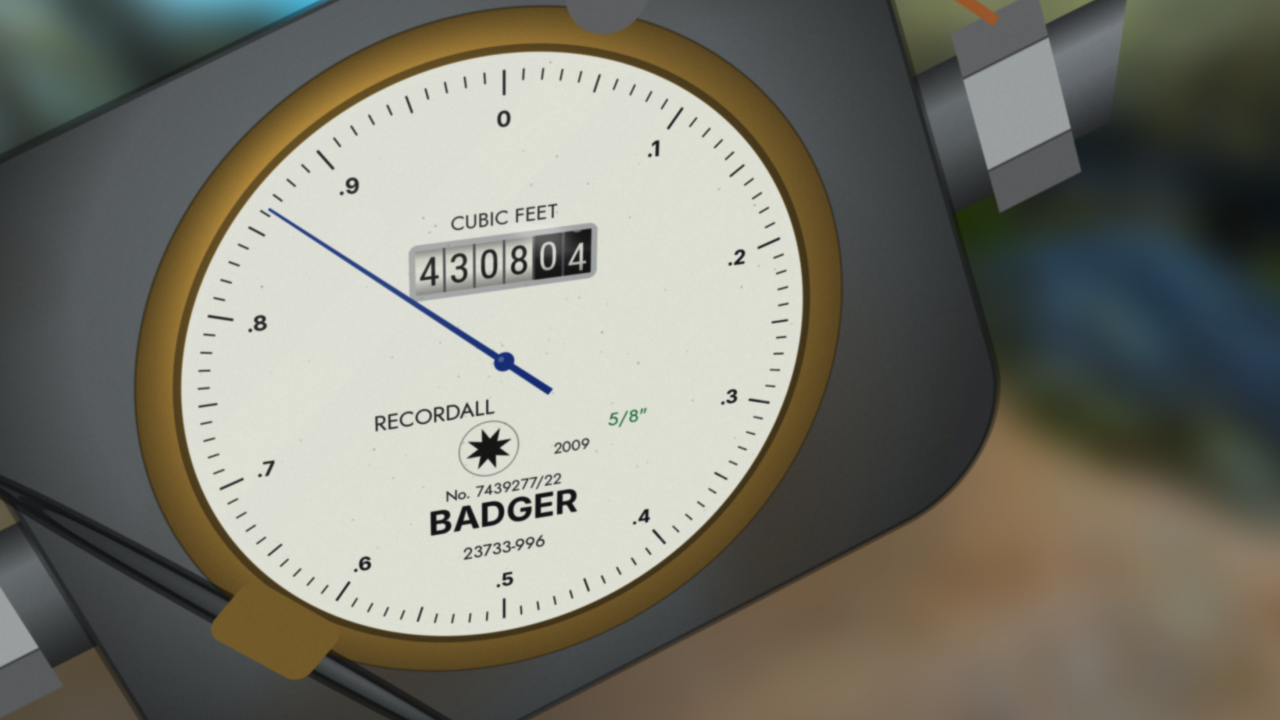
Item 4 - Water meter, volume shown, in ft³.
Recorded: 430803.86 ft³
